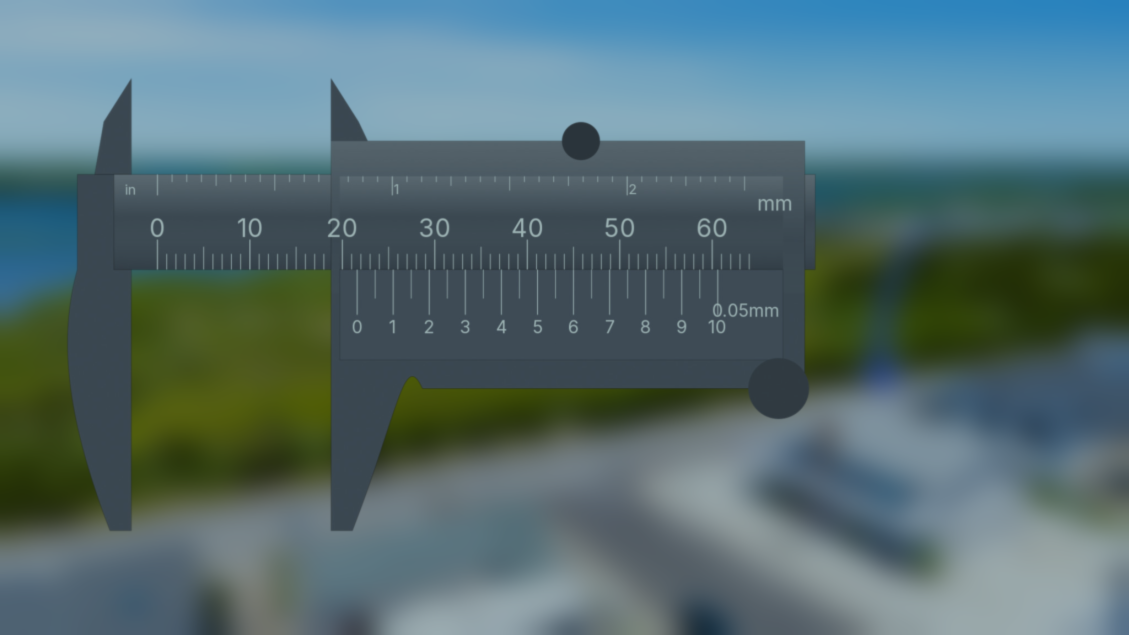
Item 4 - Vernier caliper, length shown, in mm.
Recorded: 21.6 mm
